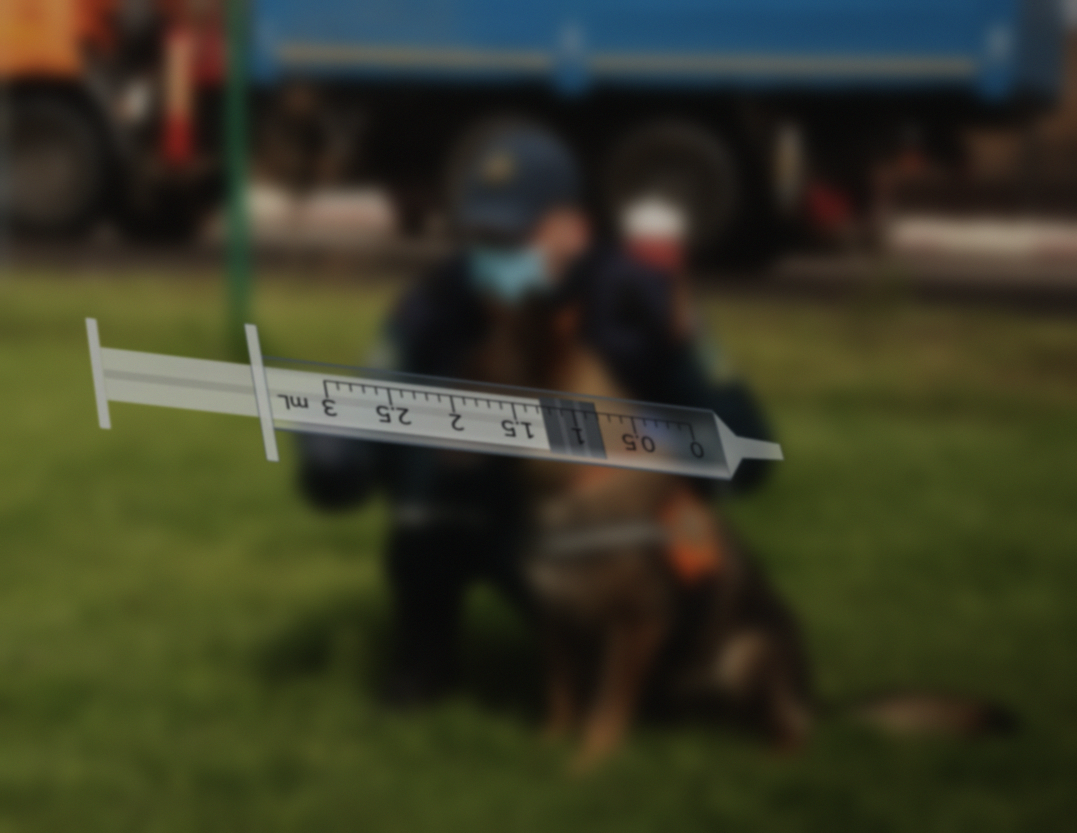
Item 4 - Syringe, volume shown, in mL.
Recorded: 0.8 mL
